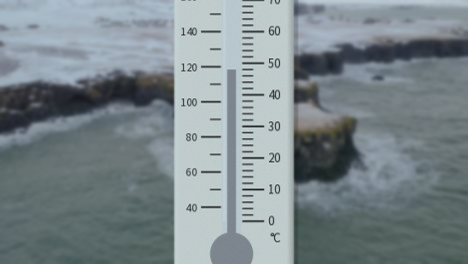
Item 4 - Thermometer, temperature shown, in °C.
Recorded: 48 °C
